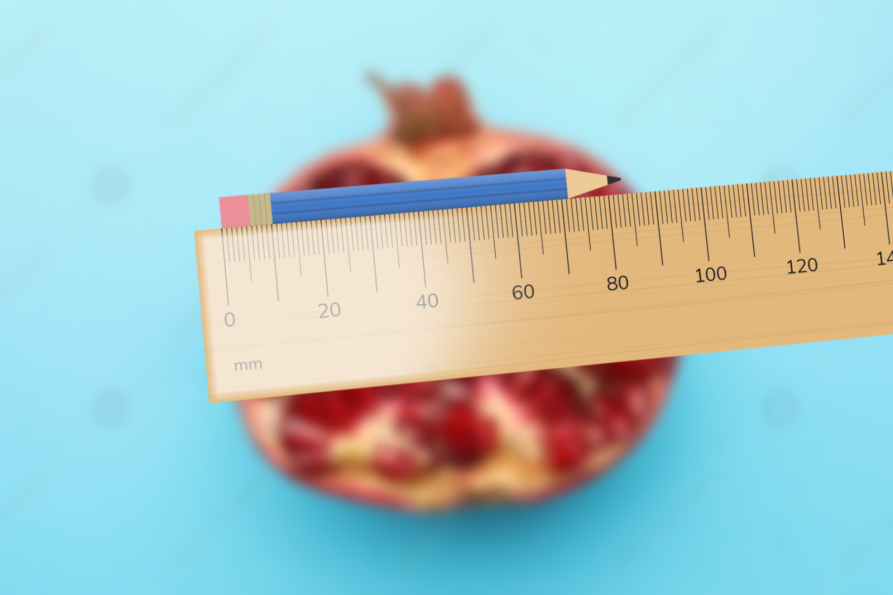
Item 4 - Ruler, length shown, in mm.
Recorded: 83 mm
